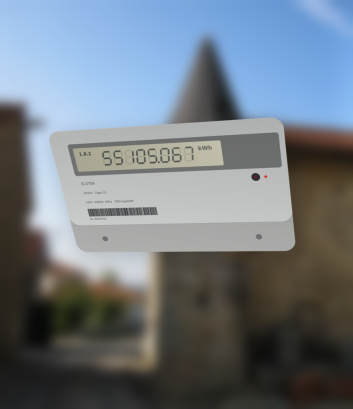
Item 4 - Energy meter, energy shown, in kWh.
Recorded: 55105.067 kWh
